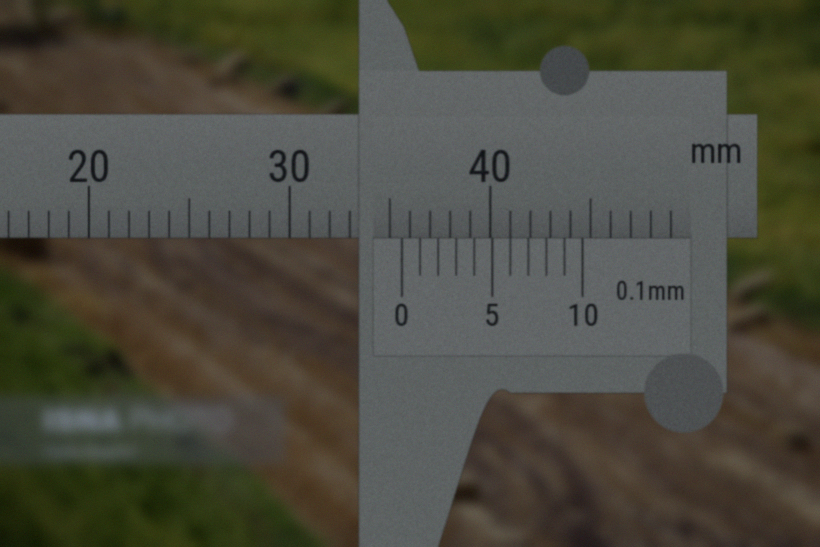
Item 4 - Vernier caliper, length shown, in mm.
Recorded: 35.6 mm
